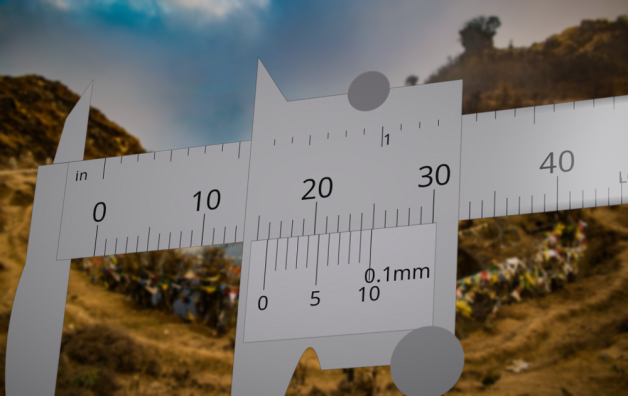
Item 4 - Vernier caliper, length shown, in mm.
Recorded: 15.9 mm
